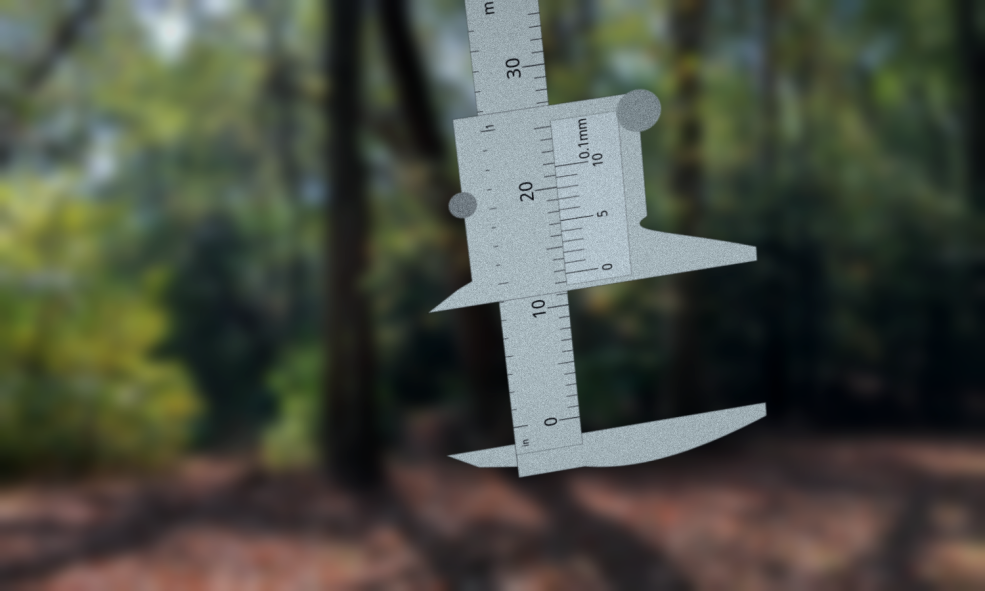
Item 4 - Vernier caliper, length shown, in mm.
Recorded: 12.7 mm
